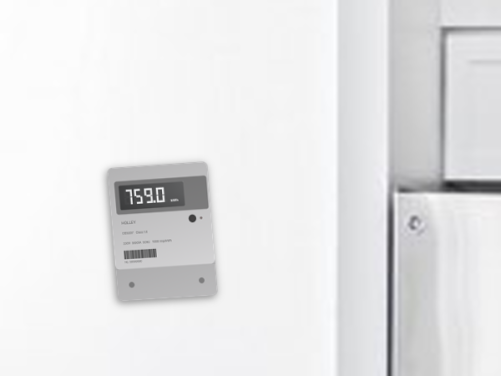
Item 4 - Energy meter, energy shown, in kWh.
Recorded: 759.0 kWh
